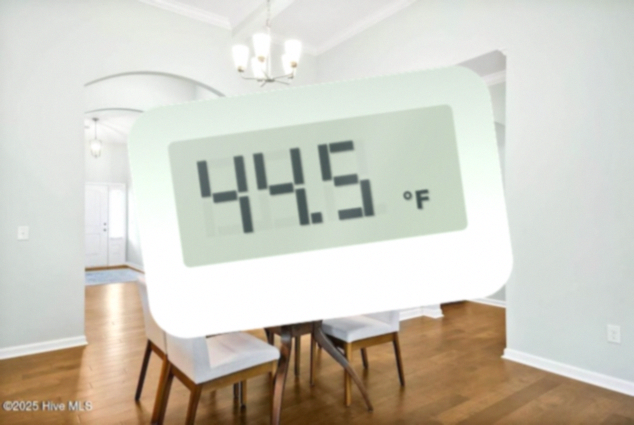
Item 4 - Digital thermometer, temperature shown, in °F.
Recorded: 44.5 °F
